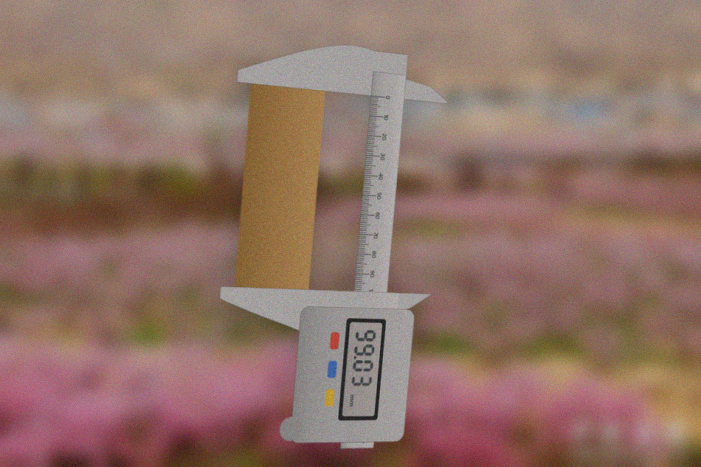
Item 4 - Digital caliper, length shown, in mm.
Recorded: 99.03 mm
